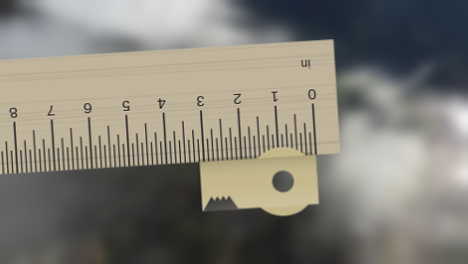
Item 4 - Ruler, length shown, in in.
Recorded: 3.125 in
